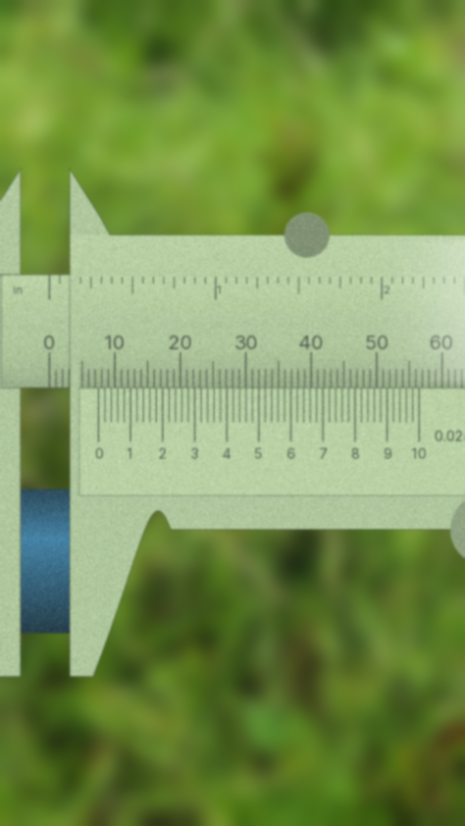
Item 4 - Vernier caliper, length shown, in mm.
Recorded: 7.5 mm
